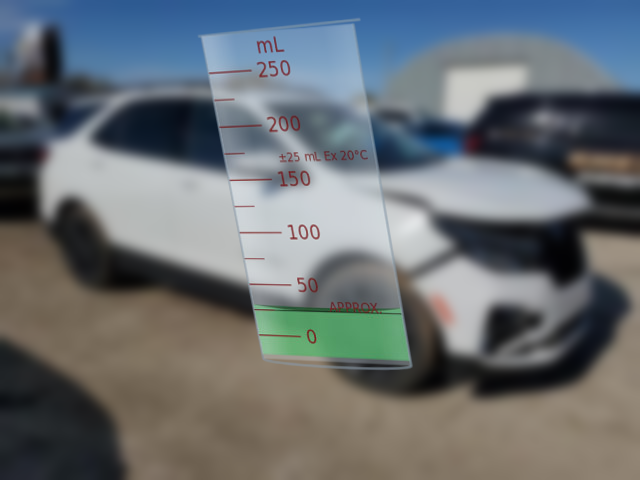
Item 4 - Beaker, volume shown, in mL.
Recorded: 25 mL
